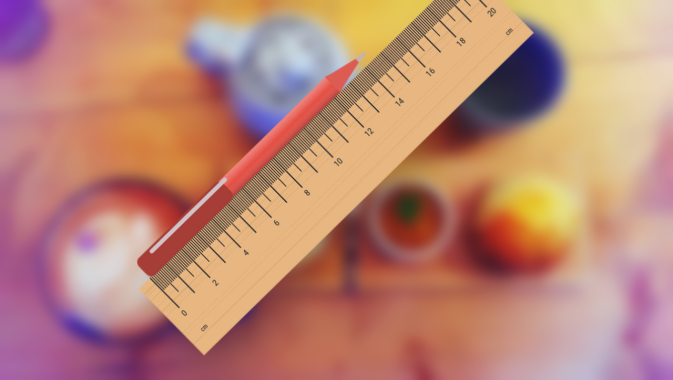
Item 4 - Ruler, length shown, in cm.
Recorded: 14.5 cm
